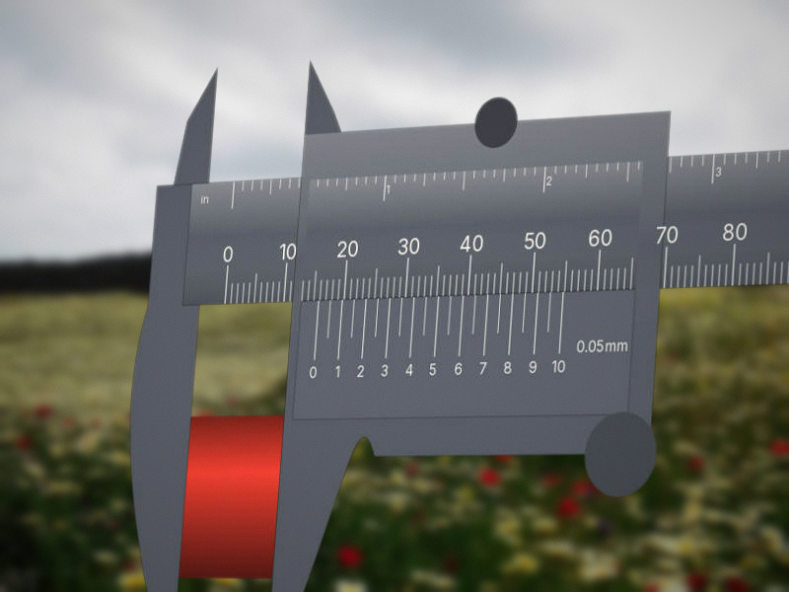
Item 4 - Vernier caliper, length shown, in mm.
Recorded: 15.8 mm
